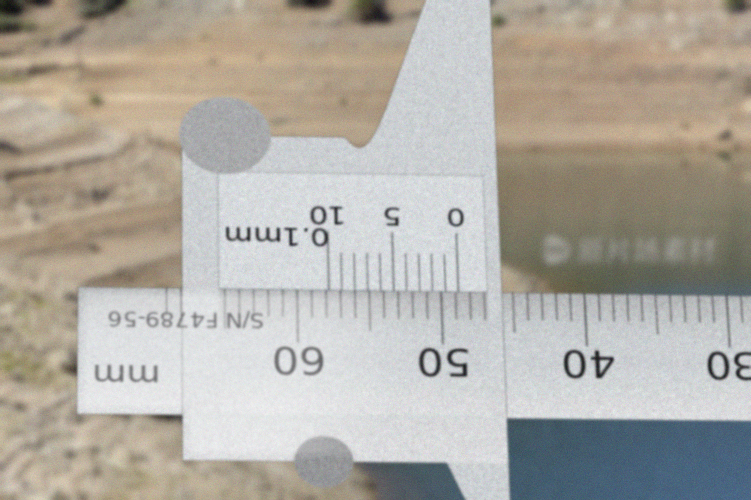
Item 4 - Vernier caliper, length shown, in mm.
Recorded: 48.8 mm
